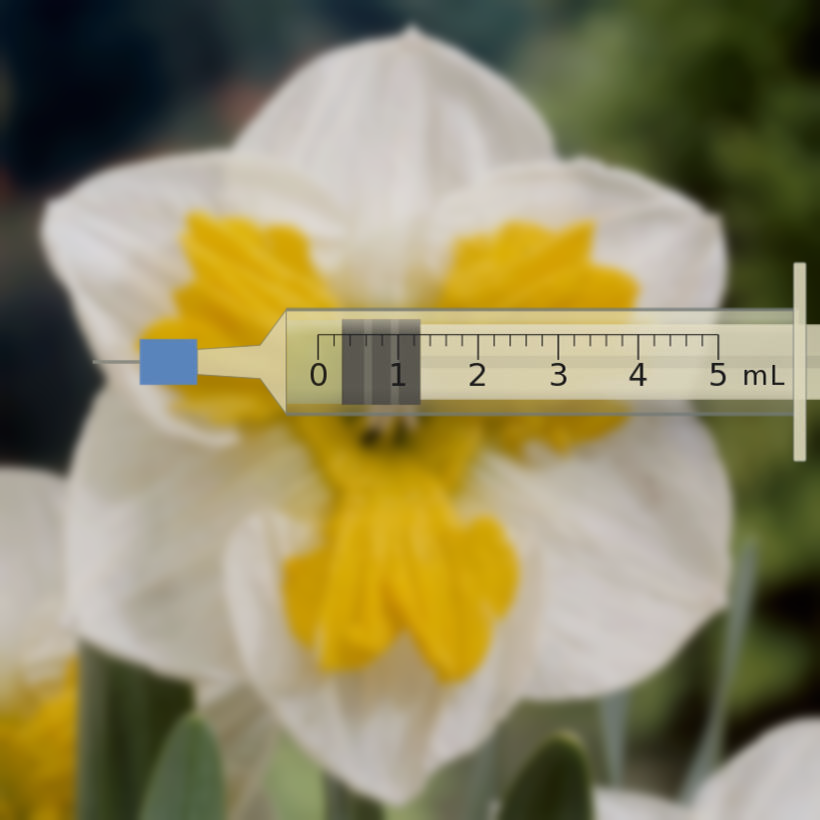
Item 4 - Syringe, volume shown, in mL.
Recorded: 0.3 mL
